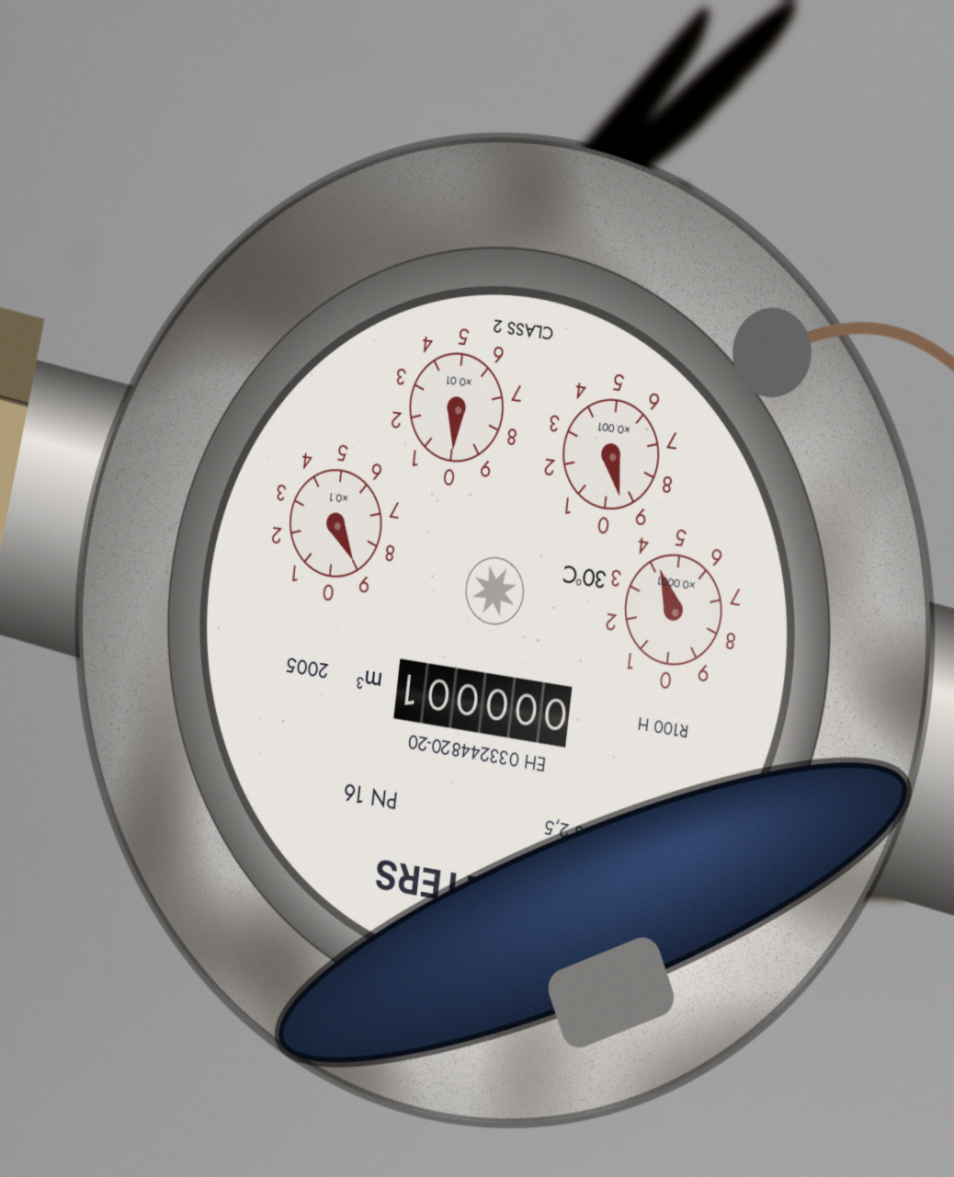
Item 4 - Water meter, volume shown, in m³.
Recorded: 1.8994 m³
